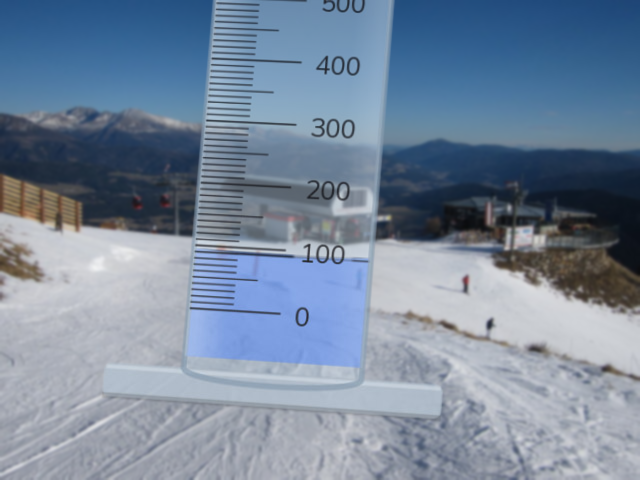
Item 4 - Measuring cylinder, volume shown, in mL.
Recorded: 90 mL
